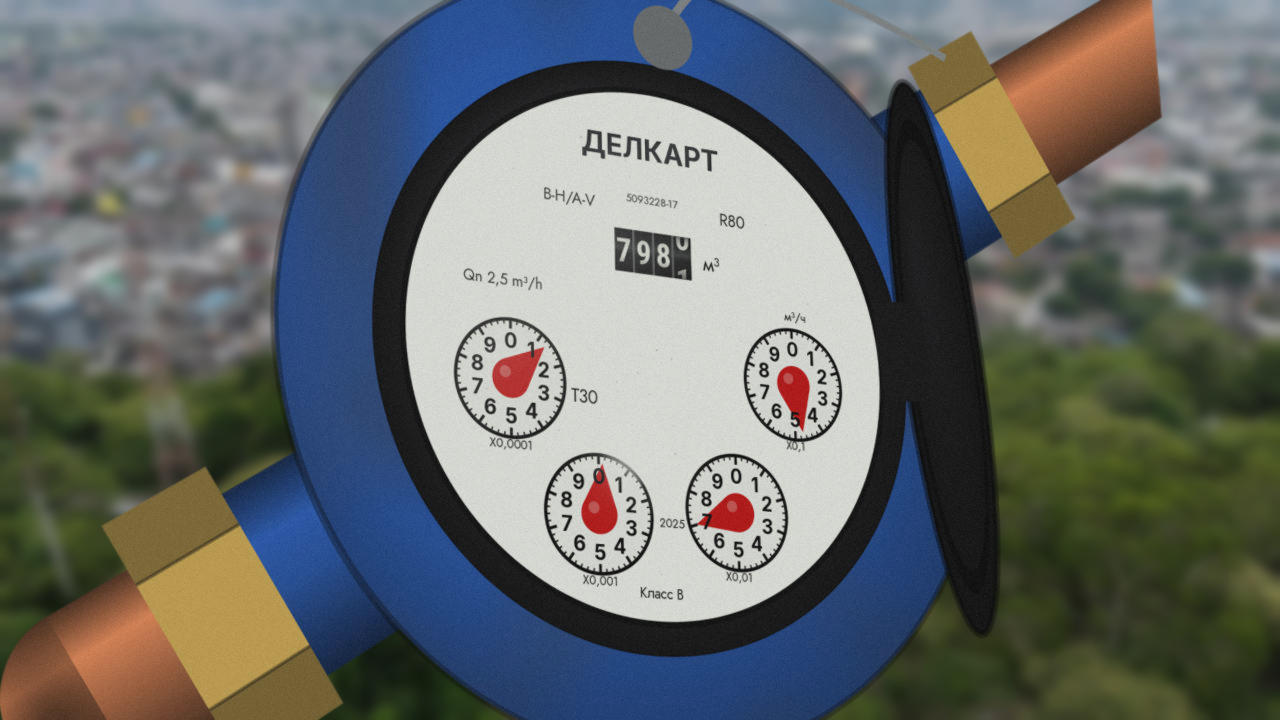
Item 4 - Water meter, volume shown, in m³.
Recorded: 7980.4701 m³
